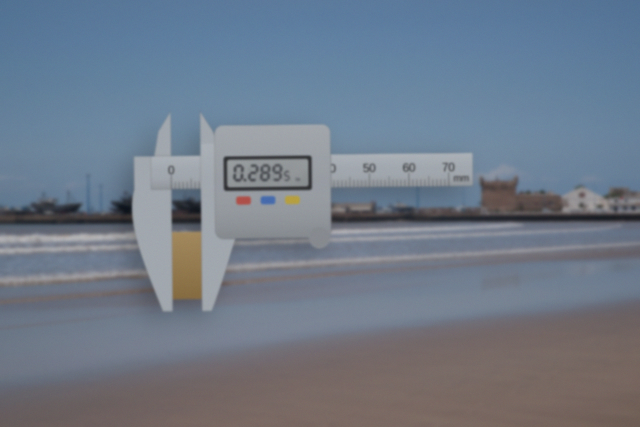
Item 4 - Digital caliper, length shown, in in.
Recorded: 0.2895 in
